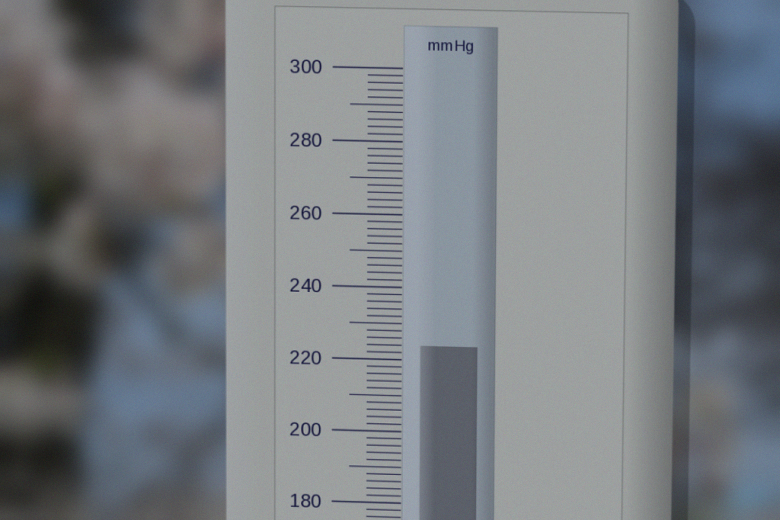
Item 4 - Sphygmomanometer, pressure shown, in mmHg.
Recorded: 224 mmHg
